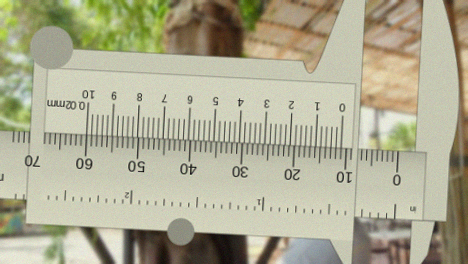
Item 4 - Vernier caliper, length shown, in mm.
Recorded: 11.0 mm
